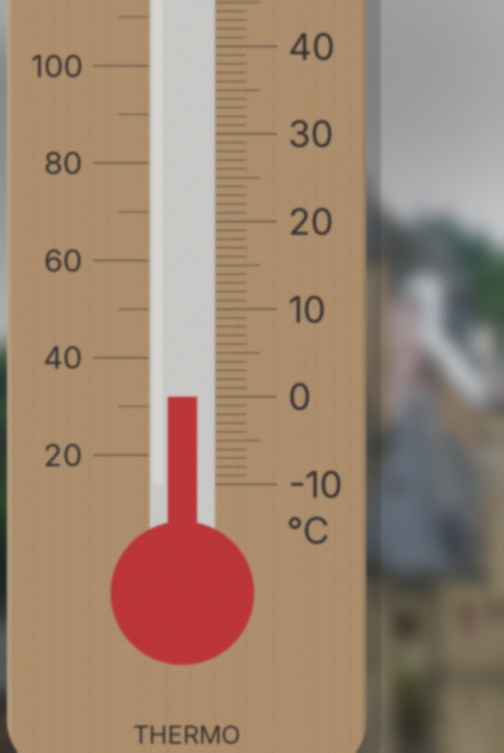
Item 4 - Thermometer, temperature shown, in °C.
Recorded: 0 °C
